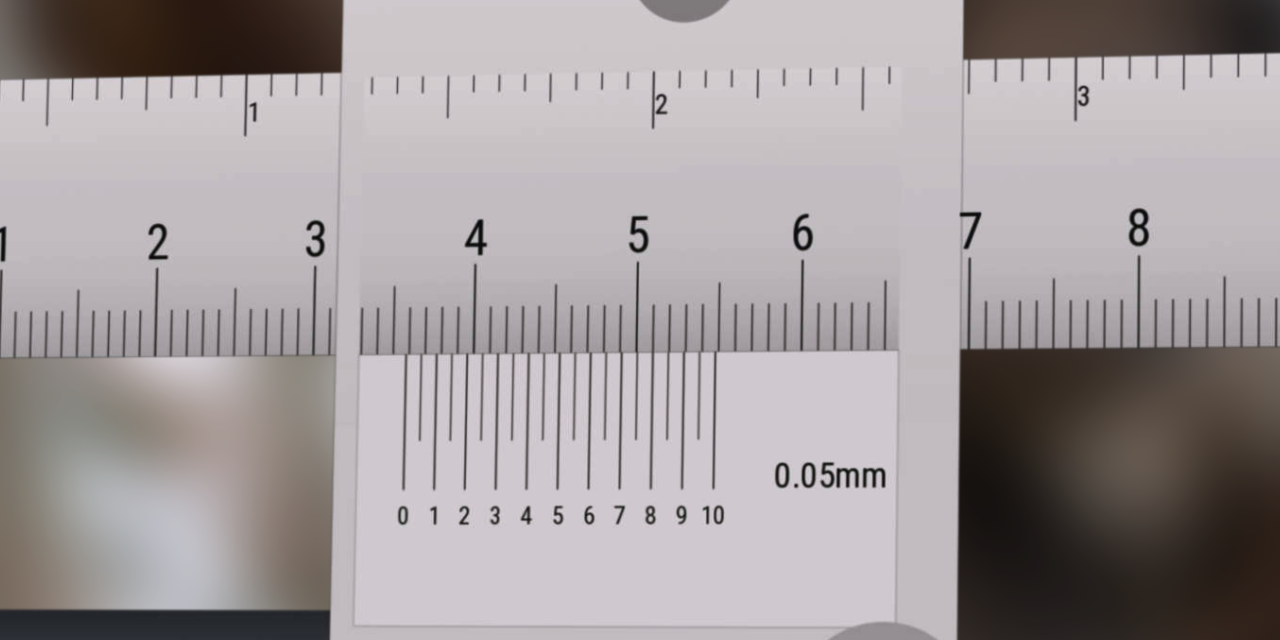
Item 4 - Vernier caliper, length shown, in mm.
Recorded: 35.8 mm
